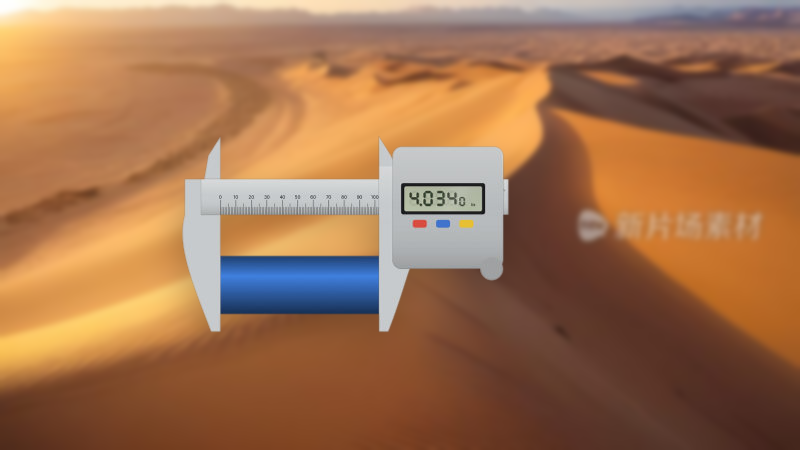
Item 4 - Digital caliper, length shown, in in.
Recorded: 4.0340 in
